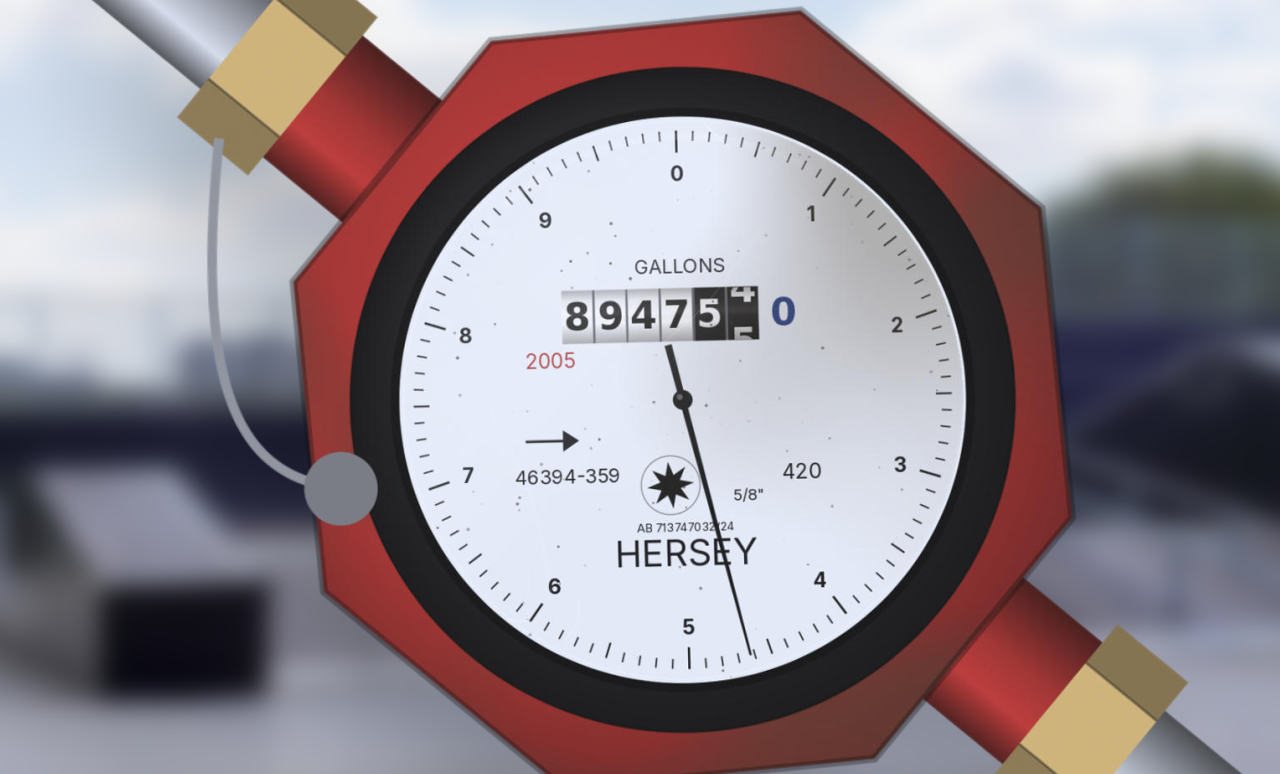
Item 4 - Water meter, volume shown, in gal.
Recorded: 8947544.6 gal
